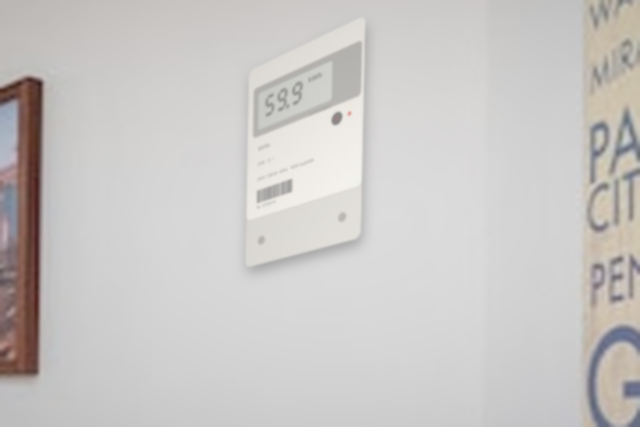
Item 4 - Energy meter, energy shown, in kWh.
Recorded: 59.9 kWh
